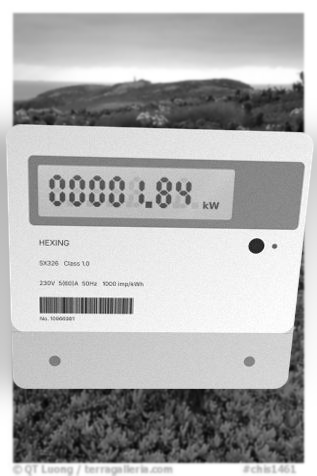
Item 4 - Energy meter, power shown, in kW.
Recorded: 1.84 kW
